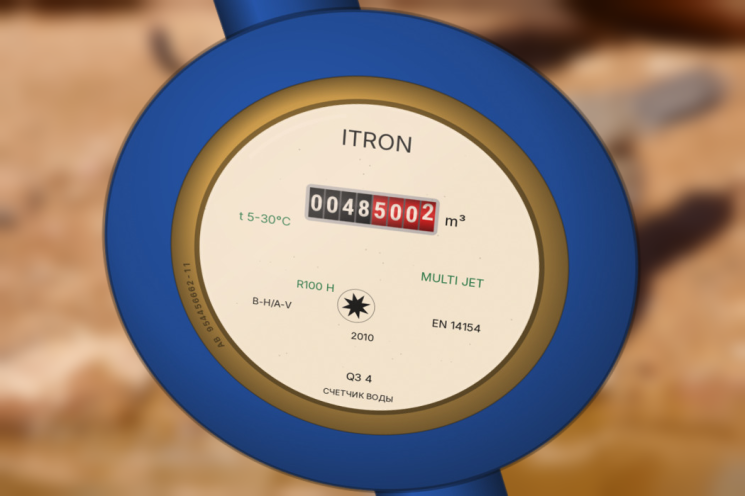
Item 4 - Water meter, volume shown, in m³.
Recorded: 48.5002 m³
